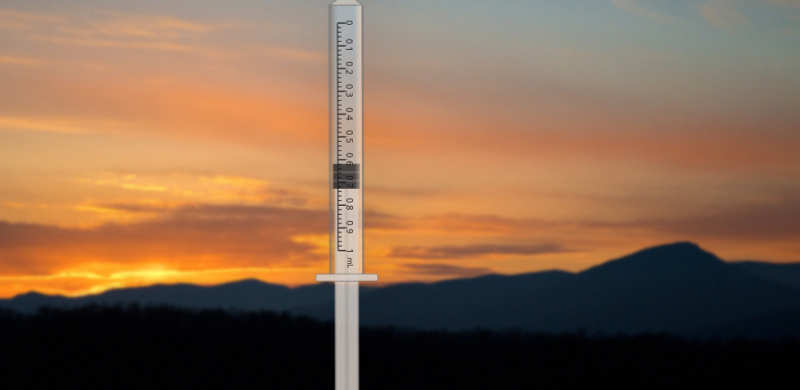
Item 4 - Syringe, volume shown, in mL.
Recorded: 0.62 mL
